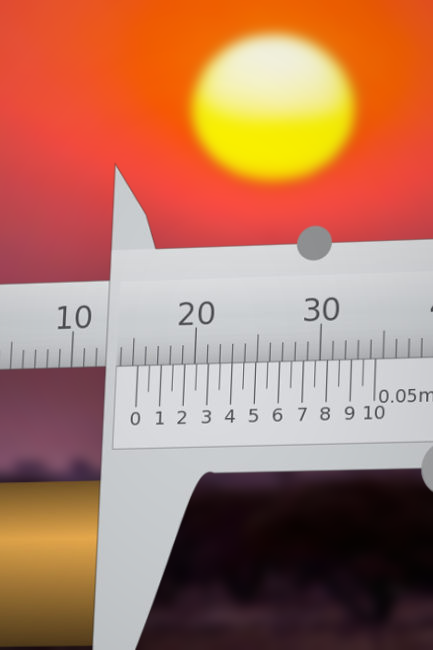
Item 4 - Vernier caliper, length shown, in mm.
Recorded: 15.4 mm
